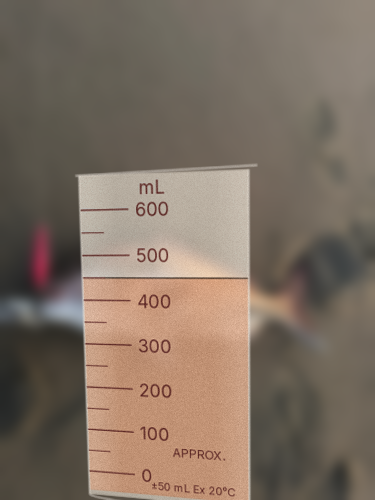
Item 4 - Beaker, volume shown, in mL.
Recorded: 450 mL
